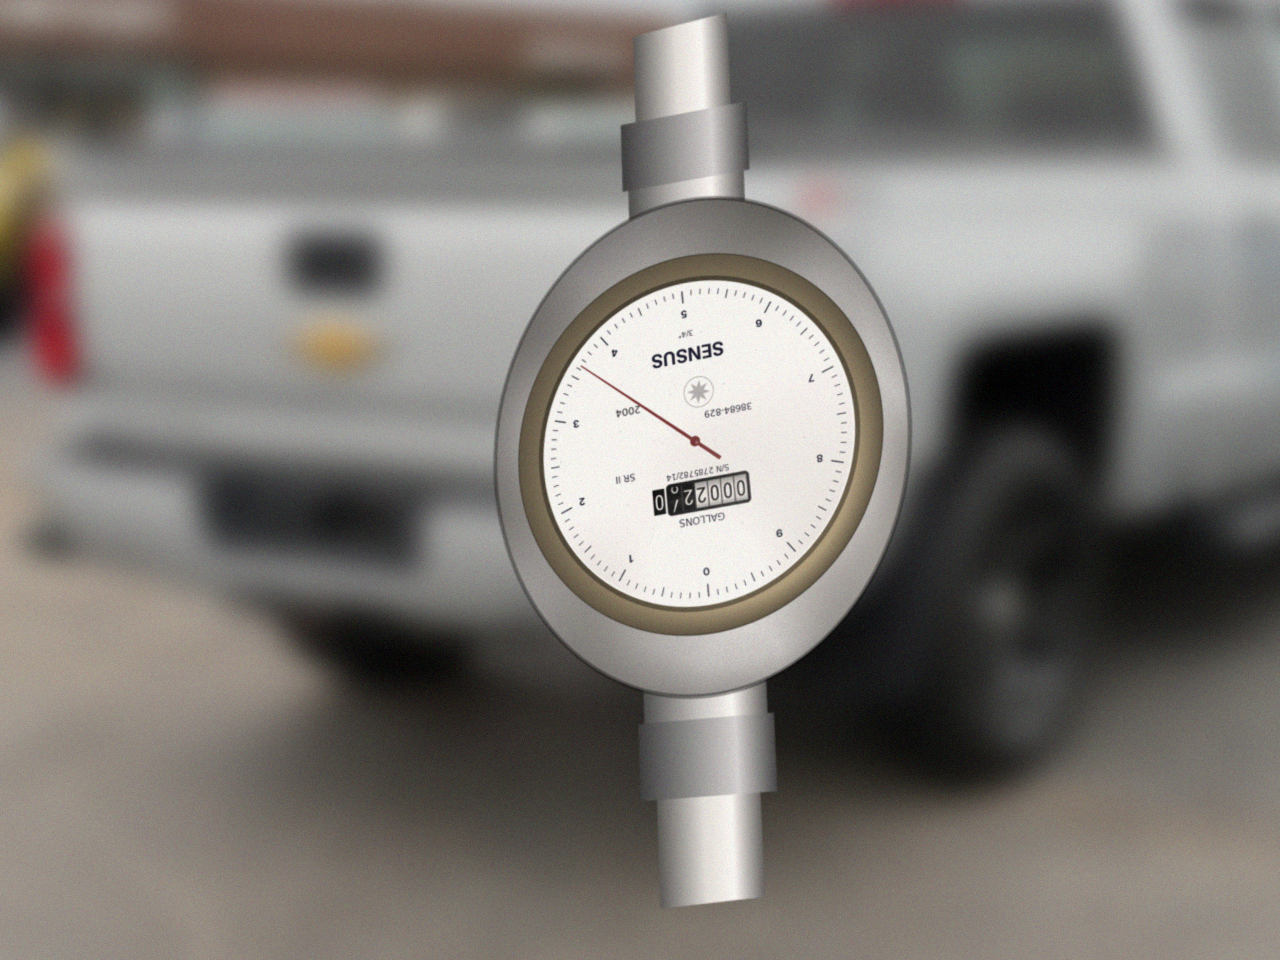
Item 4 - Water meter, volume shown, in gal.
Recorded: 2273.6 gal
